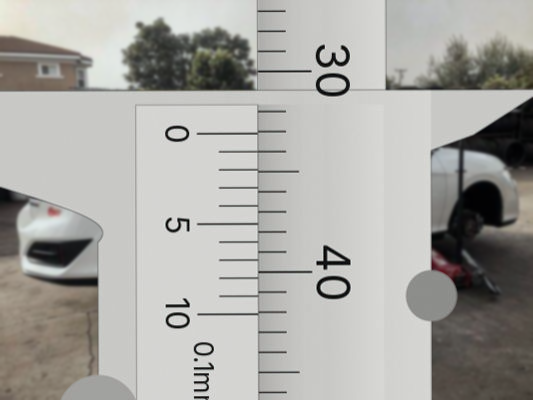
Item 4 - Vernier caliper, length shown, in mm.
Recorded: 33.1 mm
